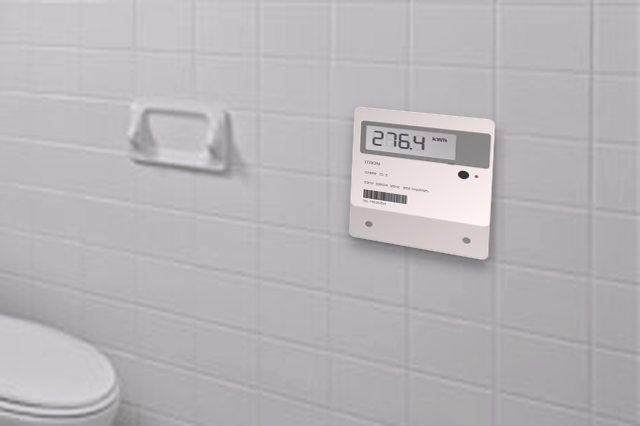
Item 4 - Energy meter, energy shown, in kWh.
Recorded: 276.4 kWh
